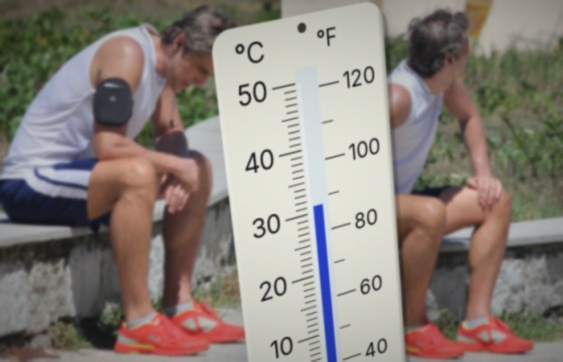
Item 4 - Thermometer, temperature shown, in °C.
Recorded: 31 °C
